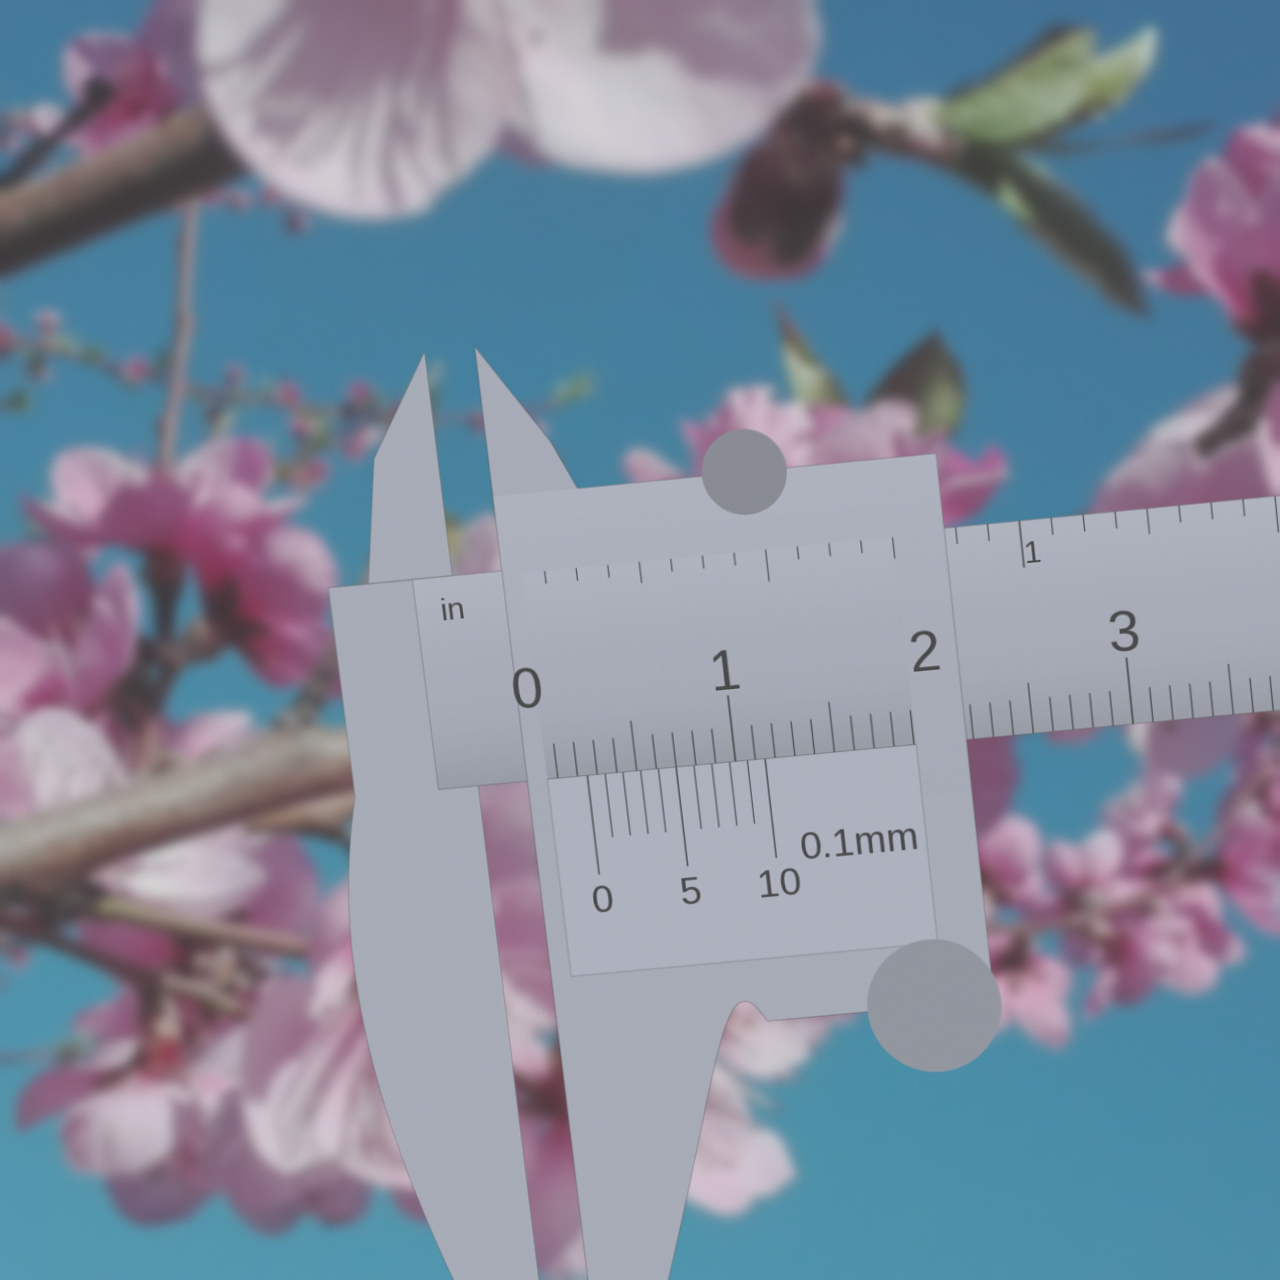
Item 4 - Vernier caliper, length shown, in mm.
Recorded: 2.5 mm
